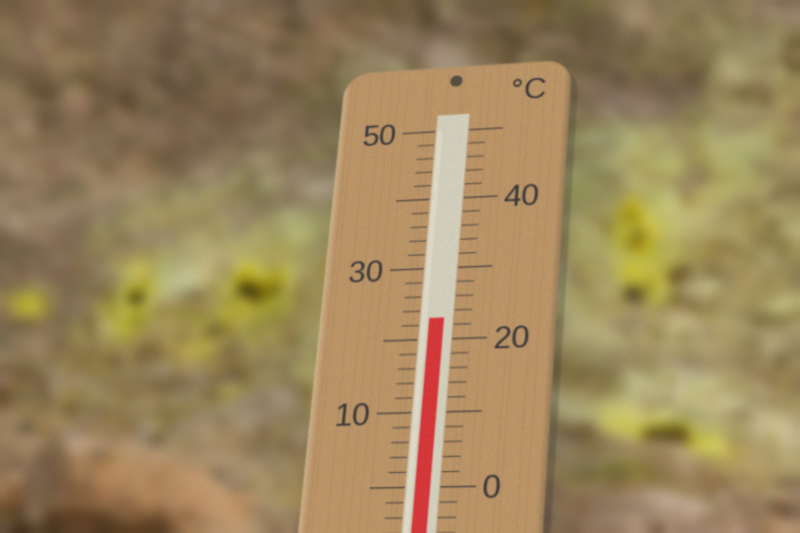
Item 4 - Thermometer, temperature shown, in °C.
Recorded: 23 °C
